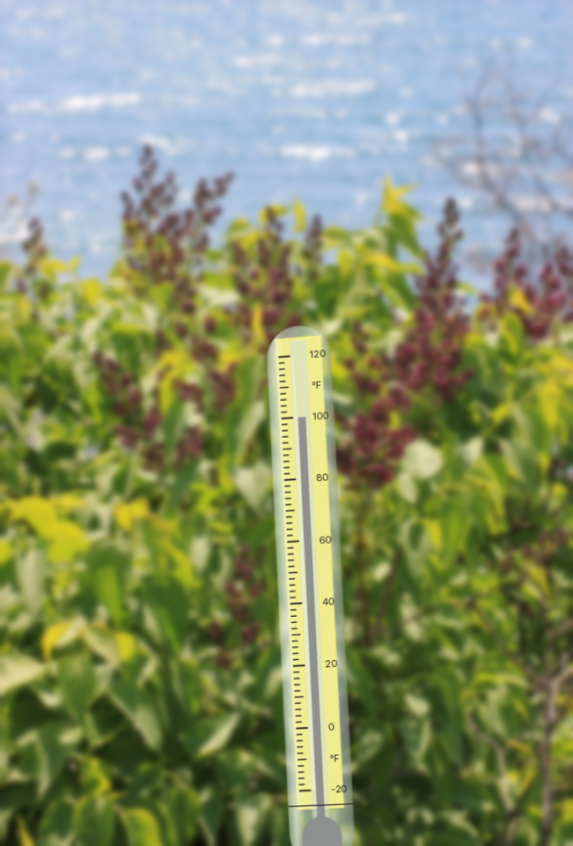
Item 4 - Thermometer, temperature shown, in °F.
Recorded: 100 °F
